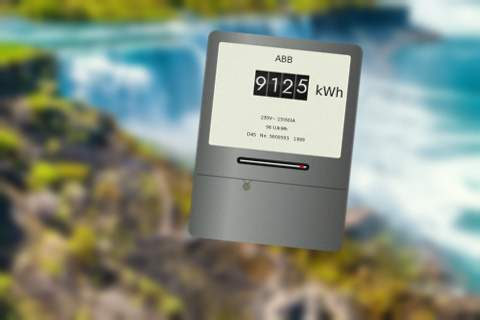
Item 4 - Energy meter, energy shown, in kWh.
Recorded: 9125 kWh
